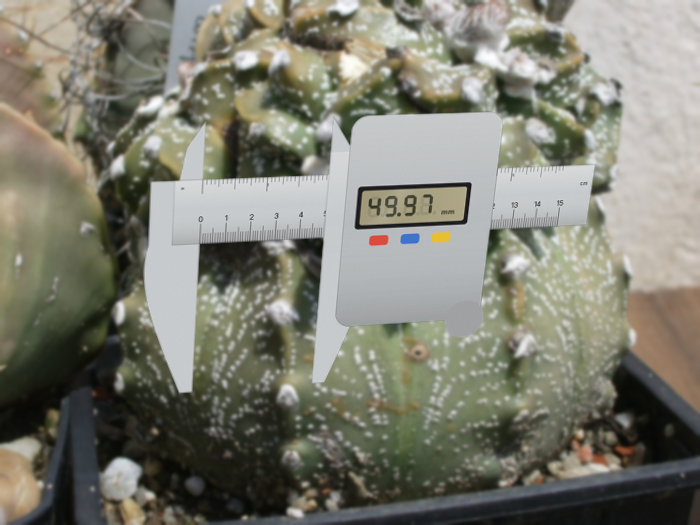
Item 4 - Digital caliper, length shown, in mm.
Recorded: 49.97 mm
